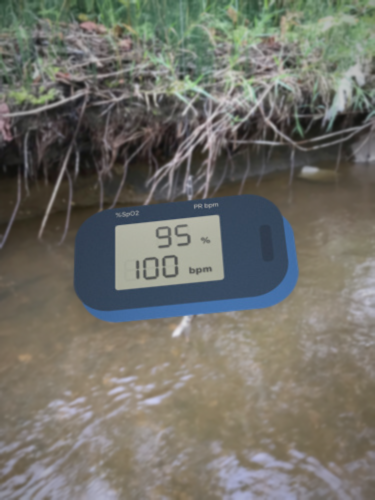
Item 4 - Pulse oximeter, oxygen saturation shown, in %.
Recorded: 95 %
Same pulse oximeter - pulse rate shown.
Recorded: 100 bpm
